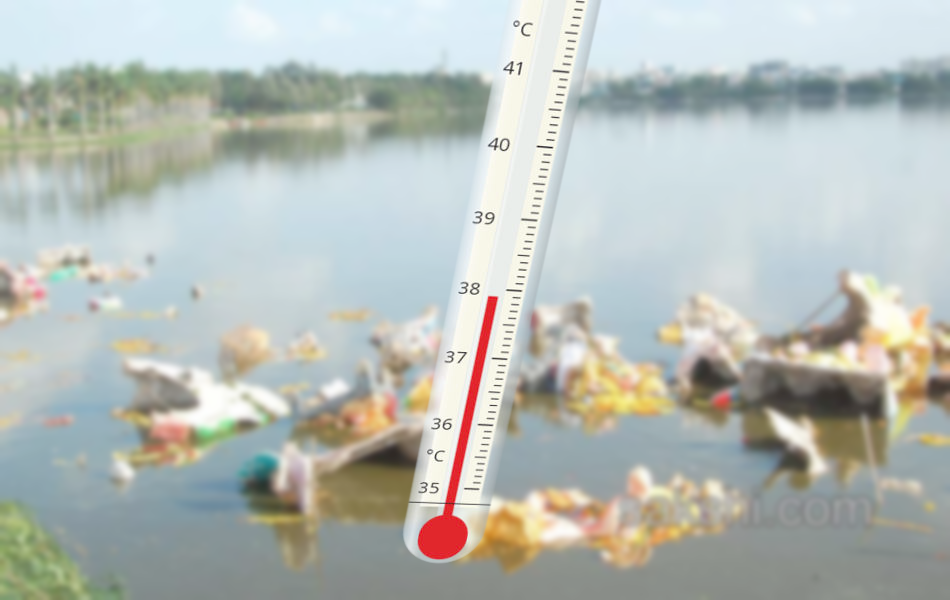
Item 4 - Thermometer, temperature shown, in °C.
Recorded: 37.9 °C
